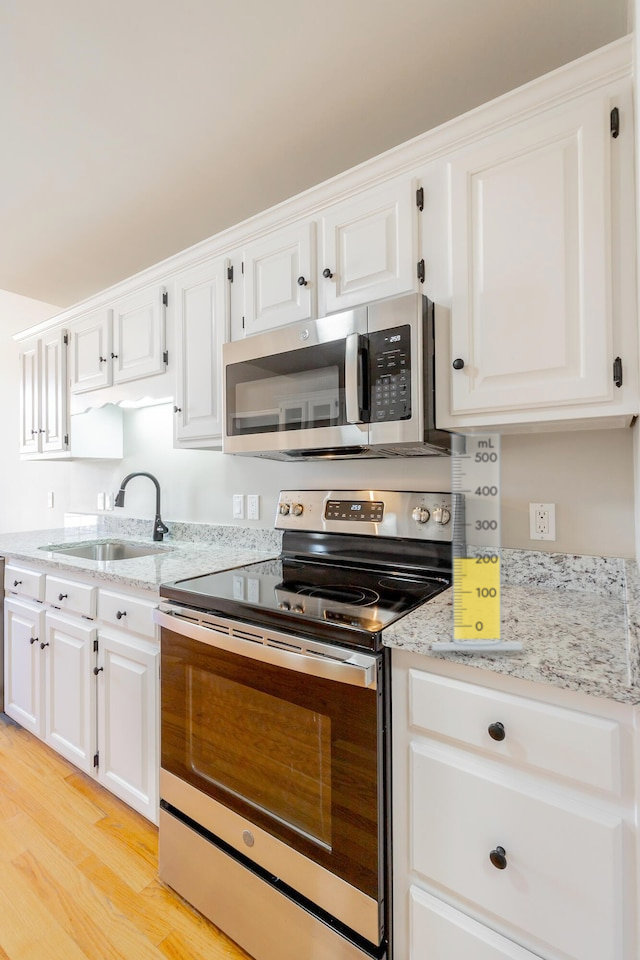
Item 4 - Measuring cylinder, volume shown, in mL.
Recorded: 200 mL
